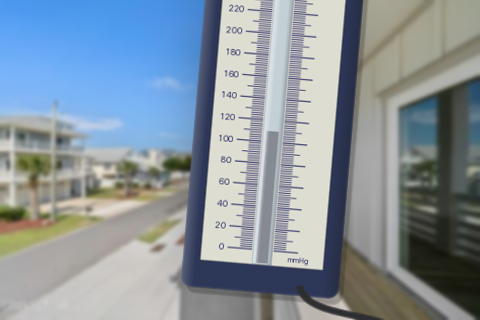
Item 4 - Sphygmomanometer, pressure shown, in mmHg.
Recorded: 110 mmHg
